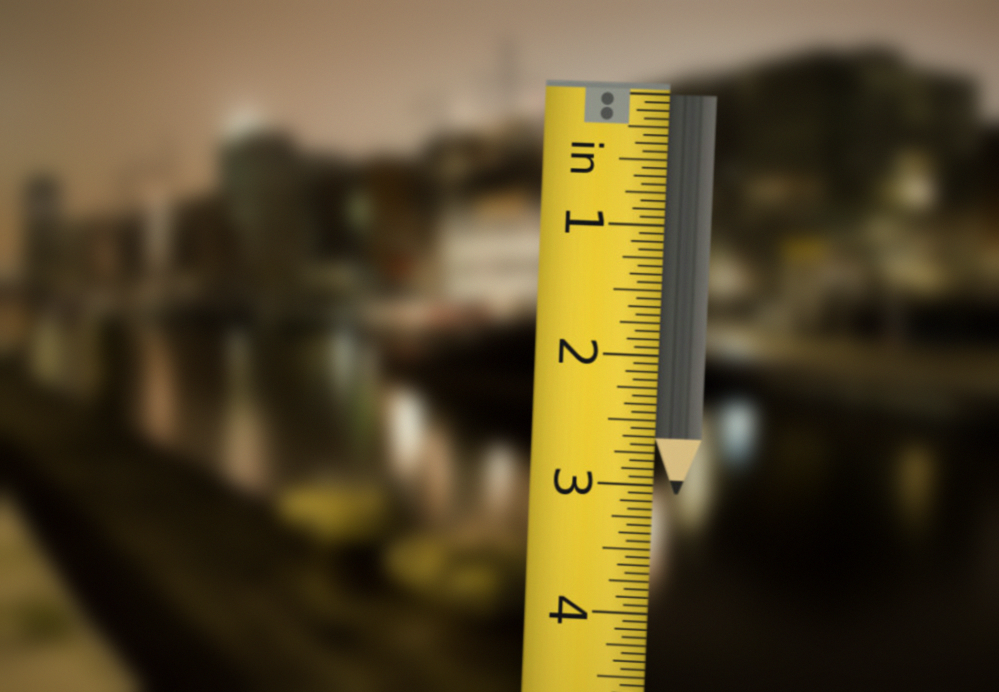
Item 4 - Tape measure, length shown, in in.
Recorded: 3.0625 in
